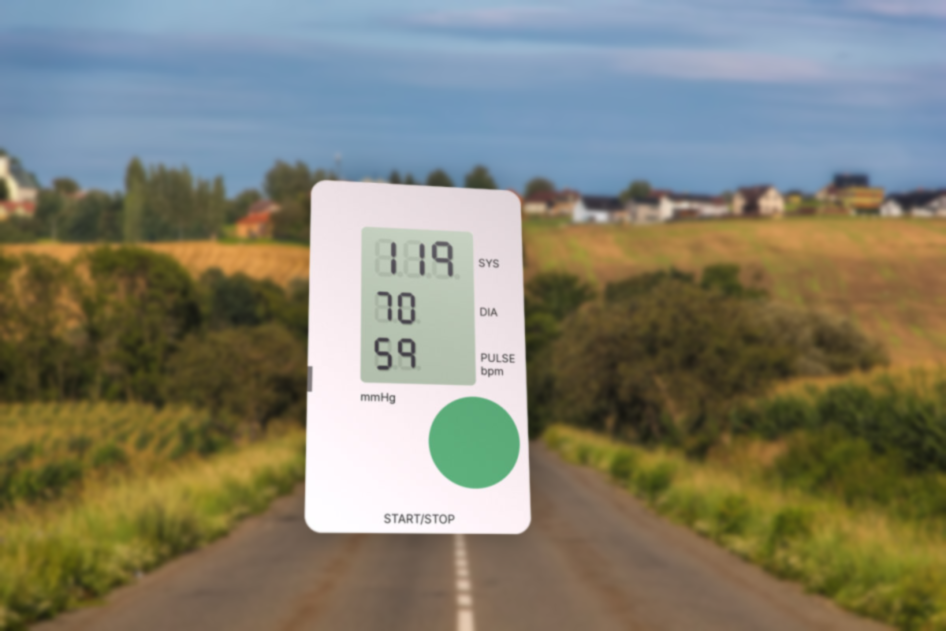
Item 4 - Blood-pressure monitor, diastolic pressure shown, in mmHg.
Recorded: 70 mmHg
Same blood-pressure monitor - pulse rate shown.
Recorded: 59 bpm
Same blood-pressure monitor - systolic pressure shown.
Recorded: 119 mmHg
